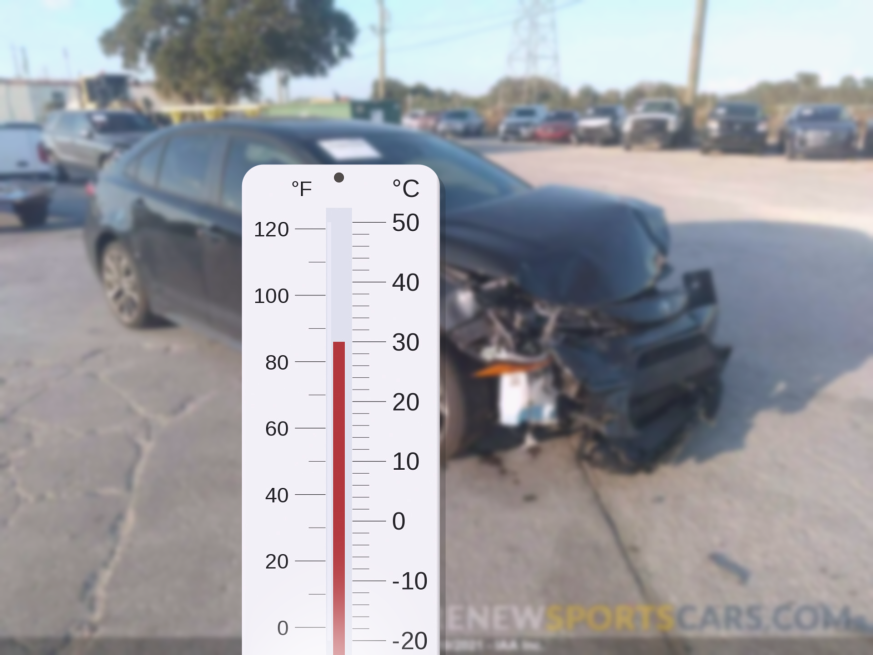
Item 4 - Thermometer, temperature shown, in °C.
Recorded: 30 °C
